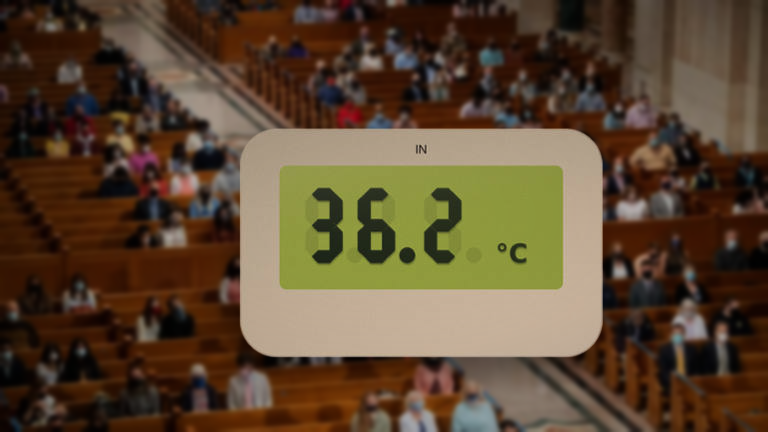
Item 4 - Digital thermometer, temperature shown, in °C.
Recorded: 36.2 °C
